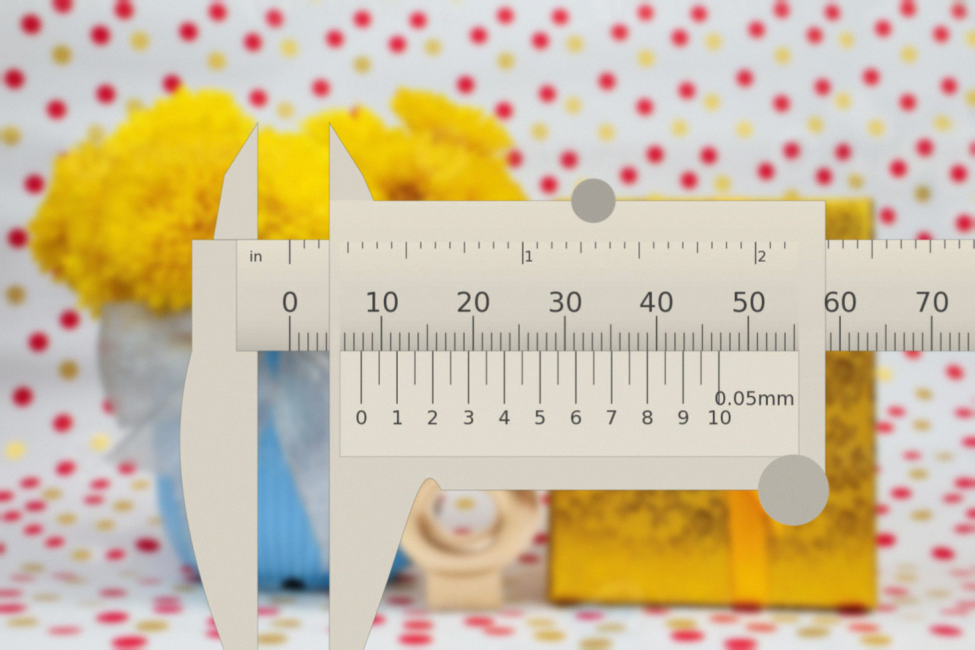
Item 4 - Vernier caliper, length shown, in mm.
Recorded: 7.8 mm
